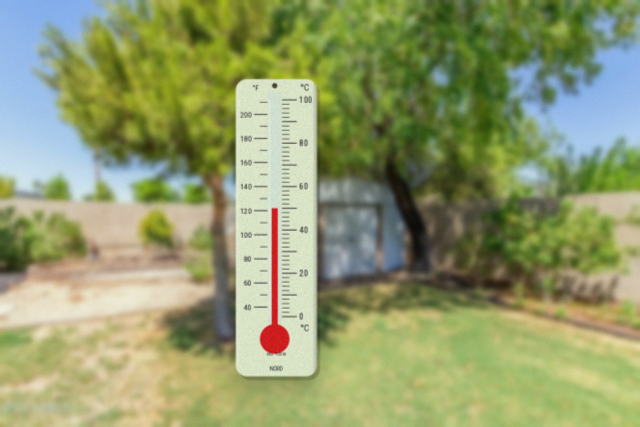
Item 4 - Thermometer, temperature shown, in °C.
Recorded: 50 °C
